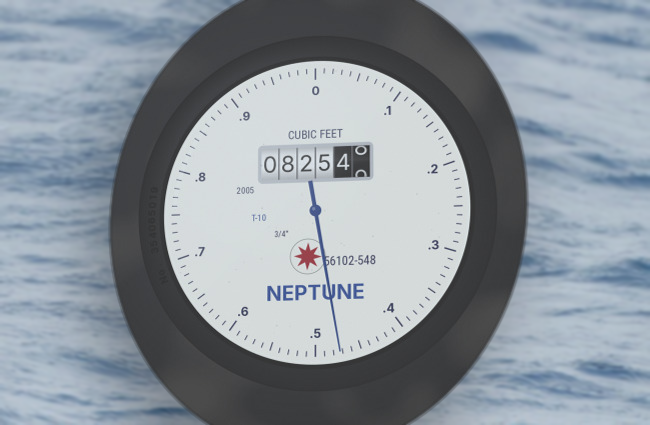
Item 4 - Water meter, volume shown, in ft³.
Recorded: 82548.47 ft³
